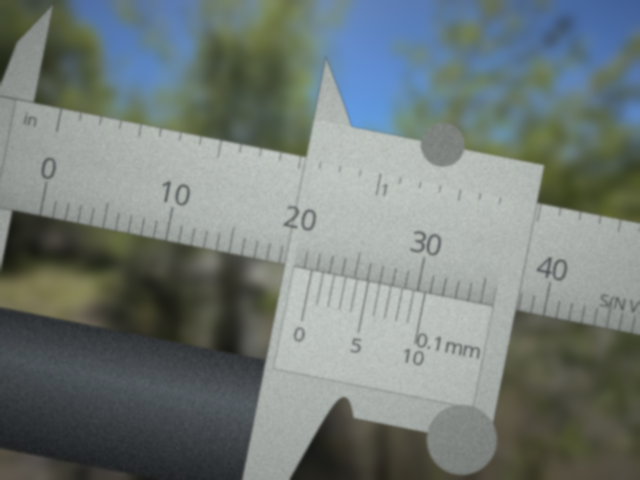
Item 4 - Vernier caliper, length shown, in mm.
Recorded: 21.6 mm
